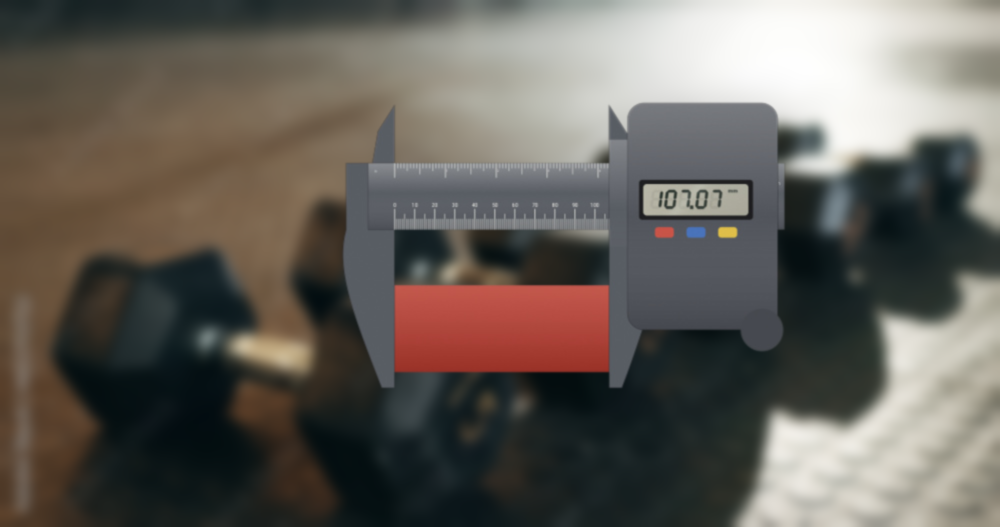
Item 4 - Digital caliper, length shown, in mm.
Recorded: 107.07 mm
